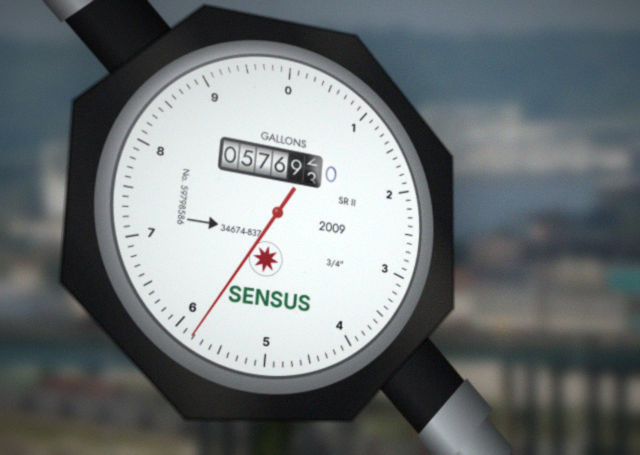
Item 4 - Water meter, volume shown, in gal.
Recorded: 576925.8 gal
